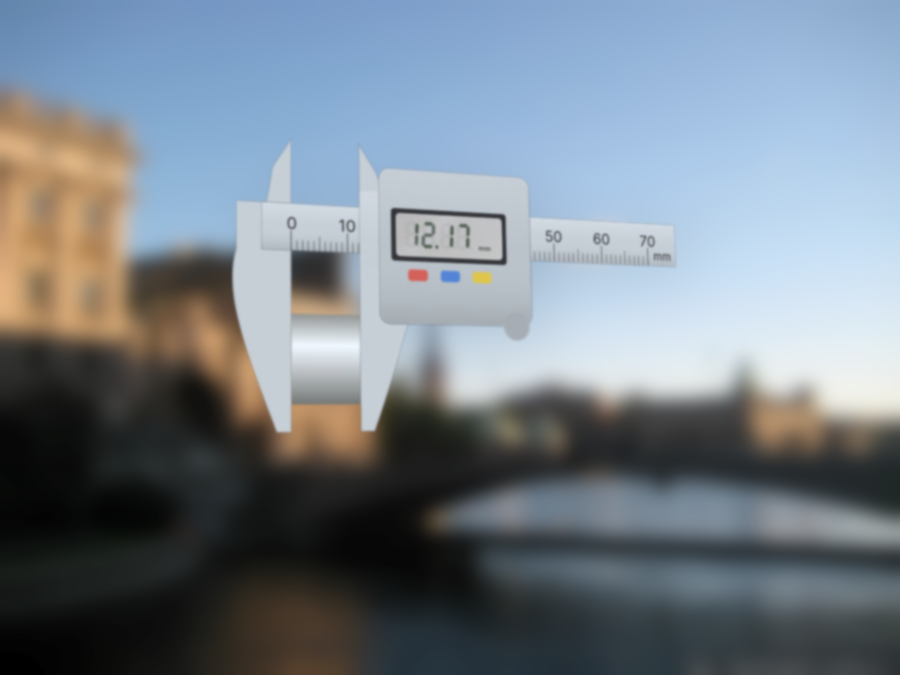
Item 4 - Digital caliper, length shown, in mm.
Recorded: 12.17 mm
